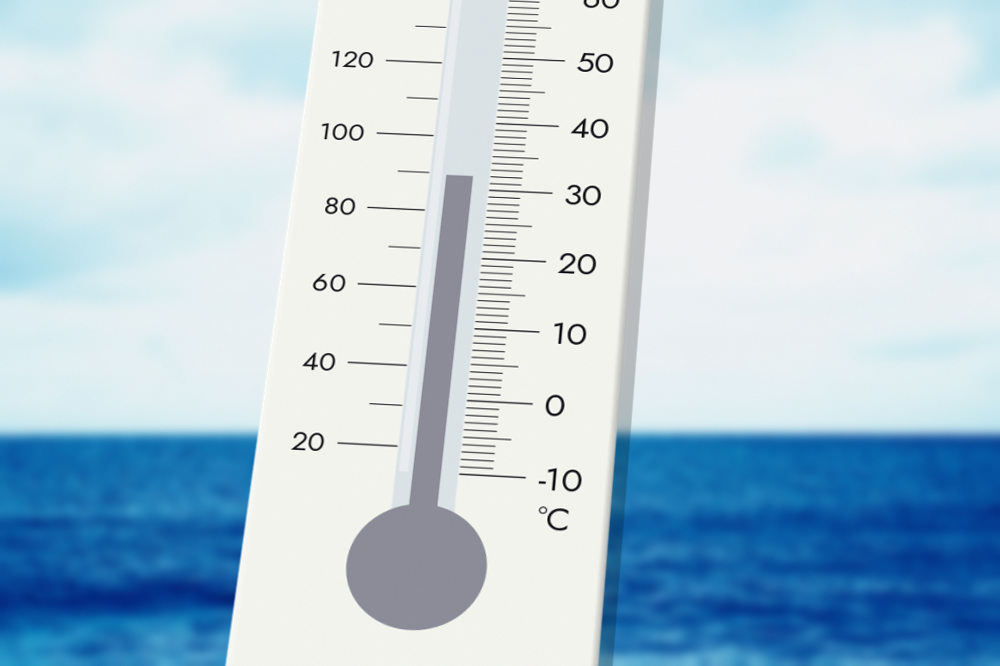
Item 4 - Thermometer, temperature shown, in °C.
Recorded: 32 °C
